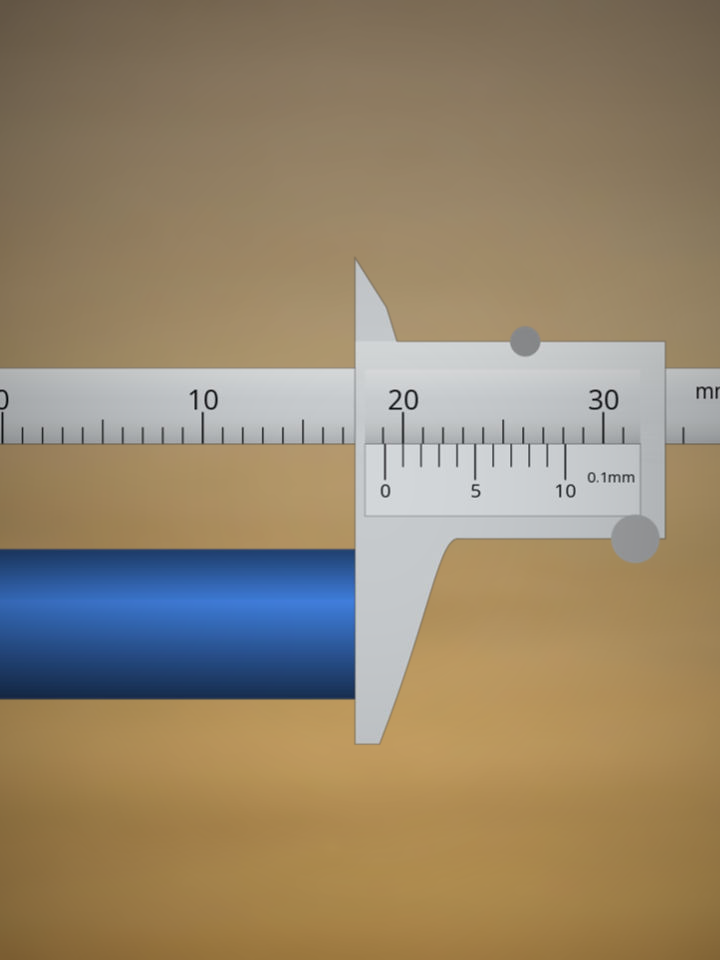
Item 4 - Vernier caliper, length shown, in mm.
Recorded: 19.1 mm
